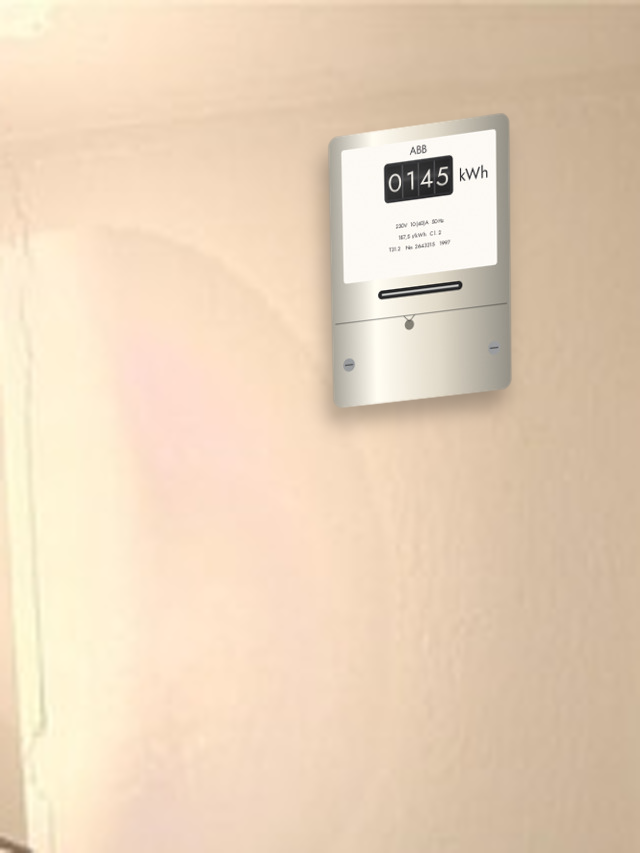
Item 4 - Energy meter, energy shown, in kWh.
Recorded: 145 kWh
